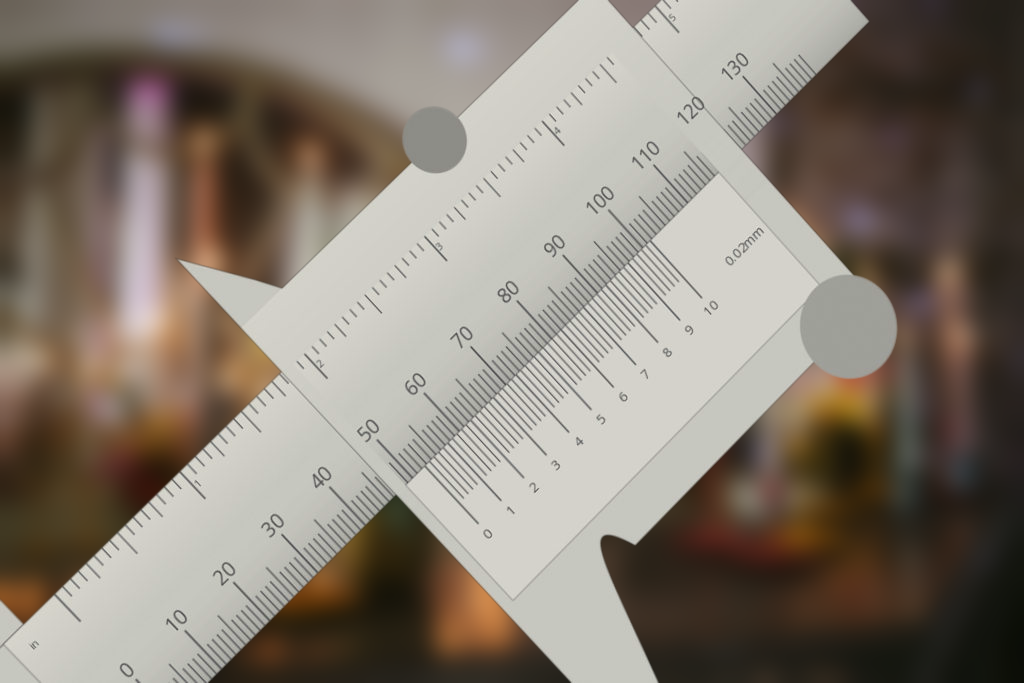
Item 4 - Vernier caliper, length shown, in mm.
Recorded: 52.6 mm
